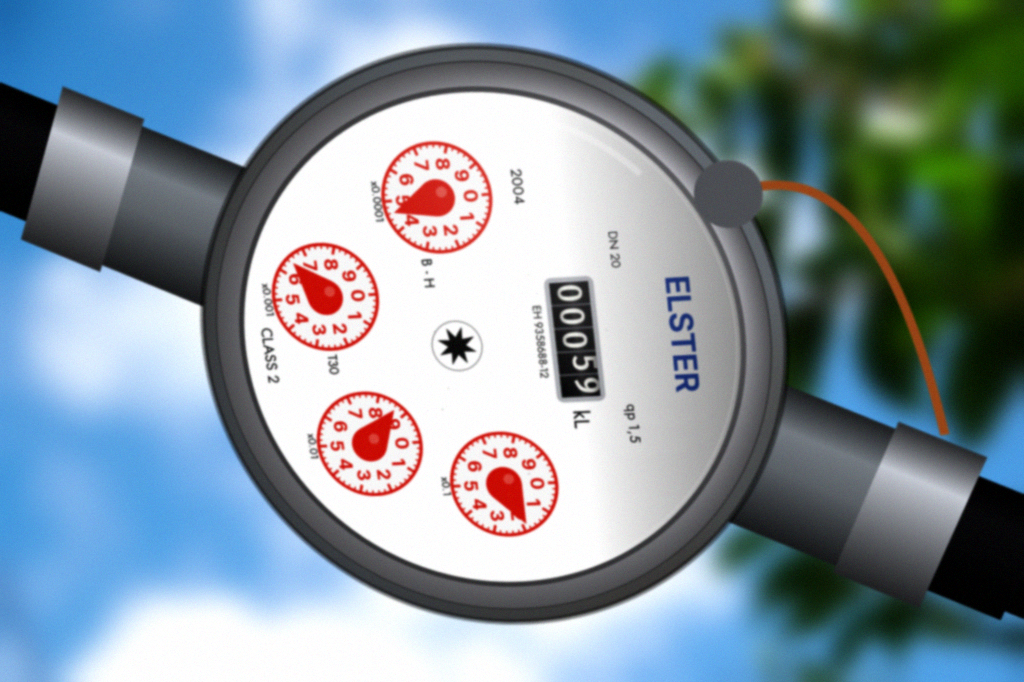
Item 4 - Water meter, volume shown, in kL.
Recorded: 59.1864 kL
